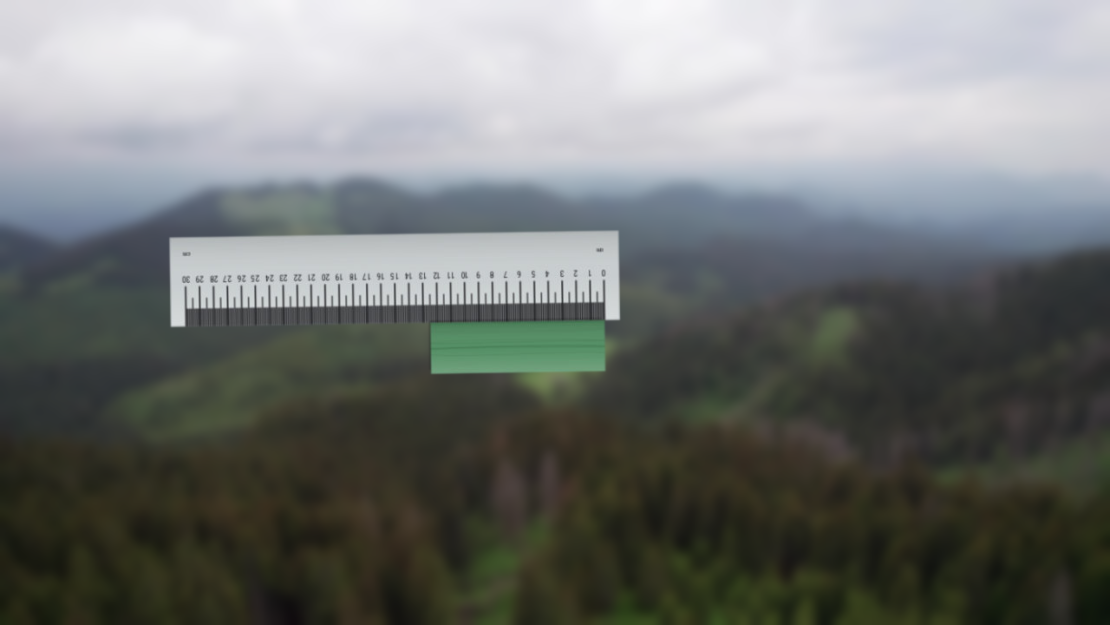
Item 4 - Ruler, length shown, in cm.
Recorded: 12.5 cm
